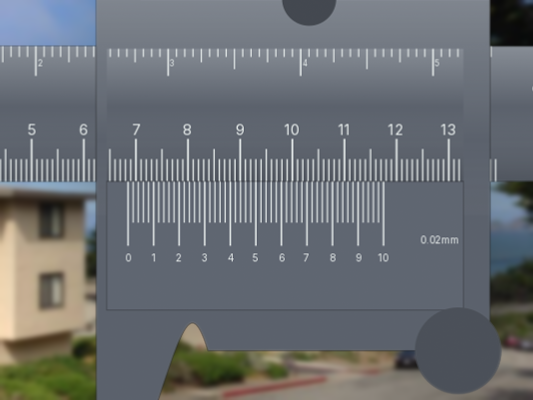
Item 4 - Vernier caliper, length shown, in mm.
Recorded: 68.5 mm
